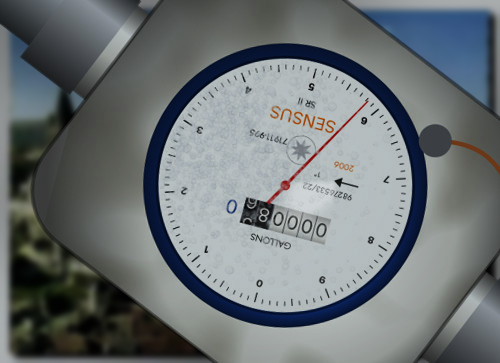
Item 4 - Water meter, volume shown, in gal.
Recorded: 855.8 gal
